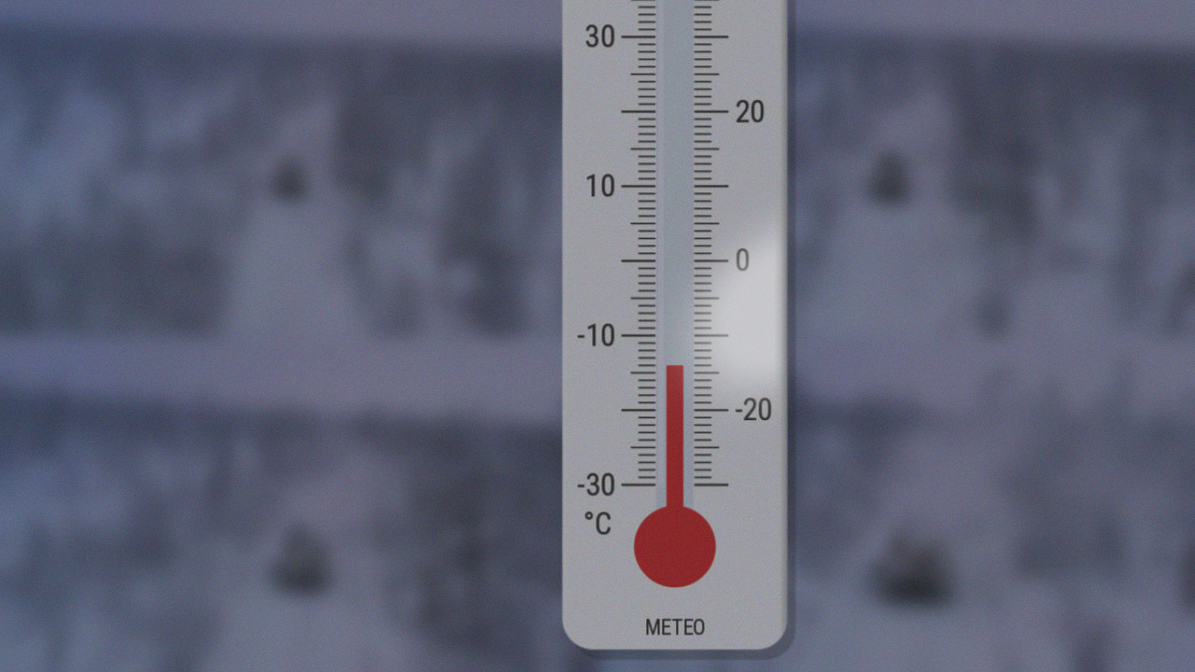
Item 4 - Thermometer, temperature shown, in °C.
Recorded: -14 °C
